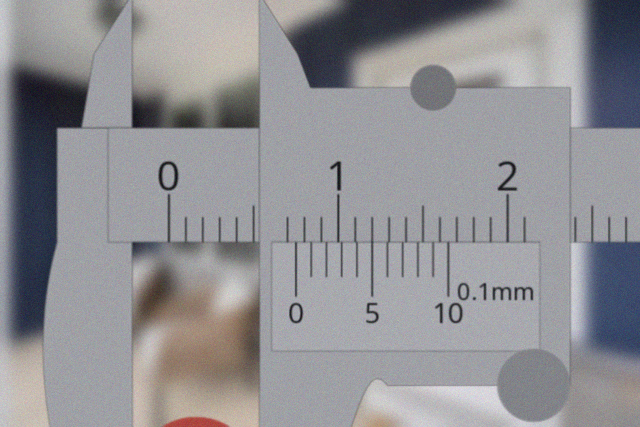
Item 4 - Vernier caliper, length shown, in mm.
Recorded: 7.5 mm
